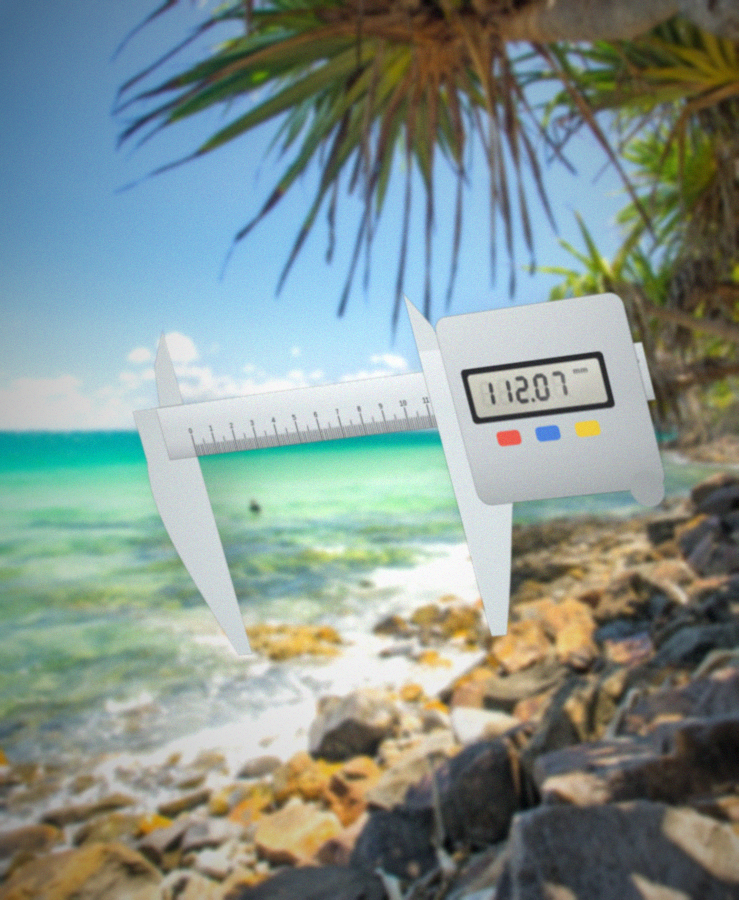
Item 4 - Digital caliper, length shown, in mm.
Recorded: 112.07 mm
